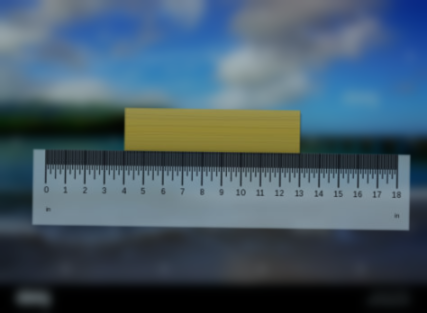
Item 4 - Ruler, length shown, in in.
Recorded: 9 in
